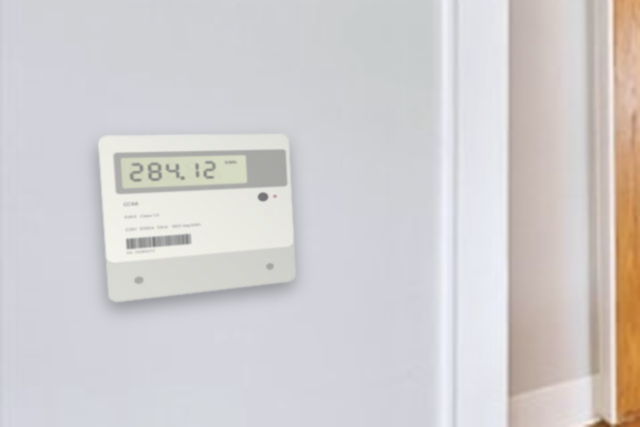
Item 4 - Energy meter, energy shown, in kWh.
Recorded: 284.12 kWh
